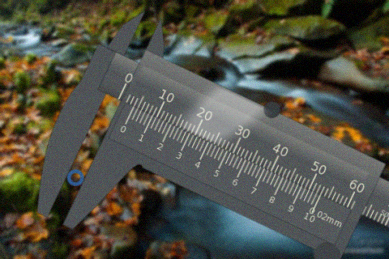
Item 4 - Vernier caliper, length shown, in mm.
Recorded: 4.0 mm
